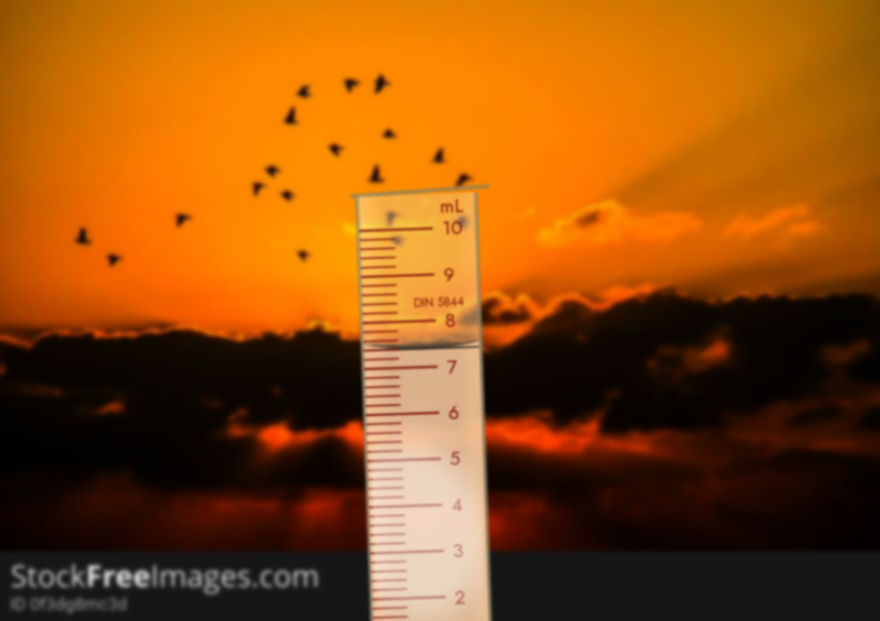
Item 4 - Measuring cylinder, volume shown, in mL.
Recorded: 7.4 mL
